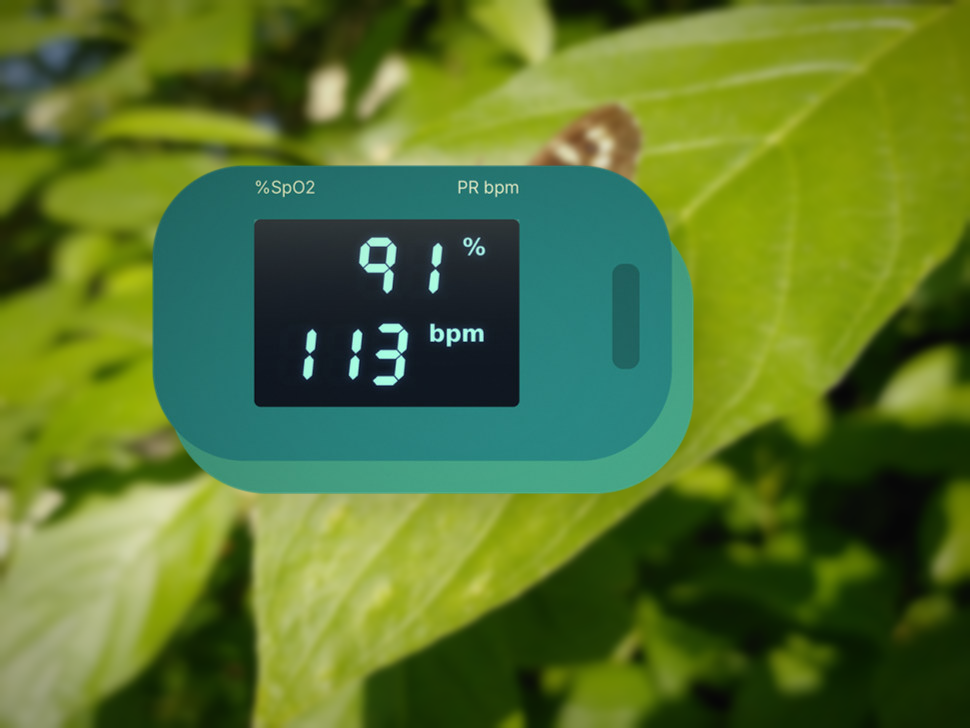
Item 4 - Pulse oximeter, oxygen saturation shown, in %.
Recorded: 91 %
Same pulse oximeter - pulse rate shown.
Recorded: 113 bpm
